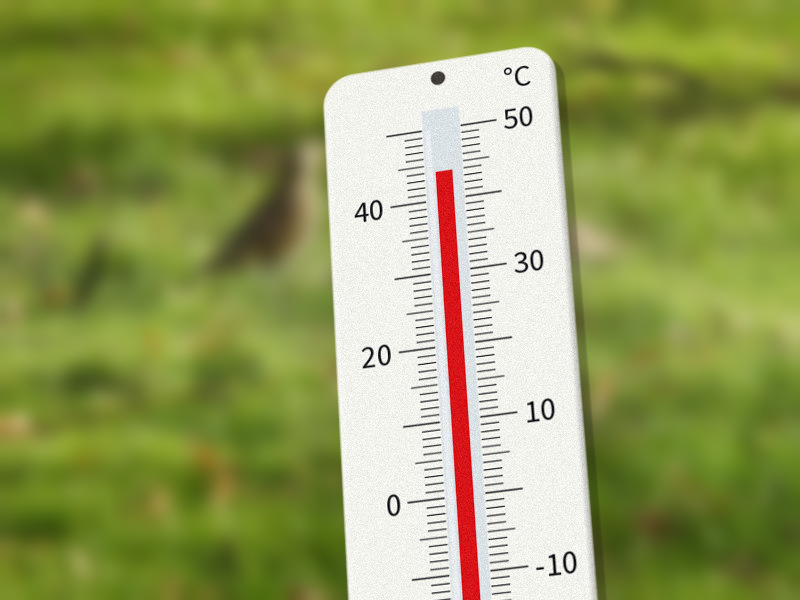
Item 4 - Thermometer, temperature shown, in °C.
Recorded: 44 °C
